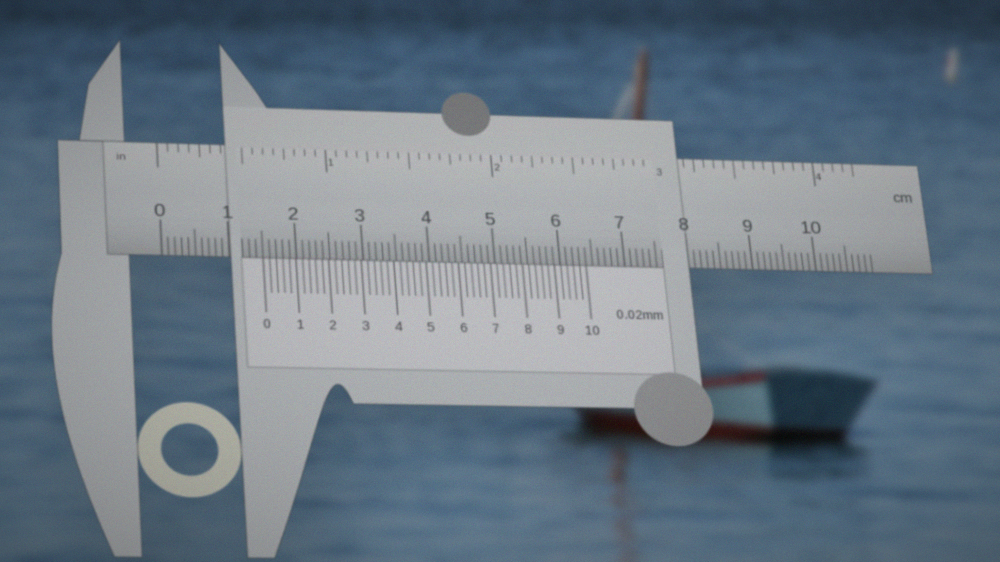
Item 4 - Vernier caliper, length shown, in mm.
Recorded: 15.0 mm
